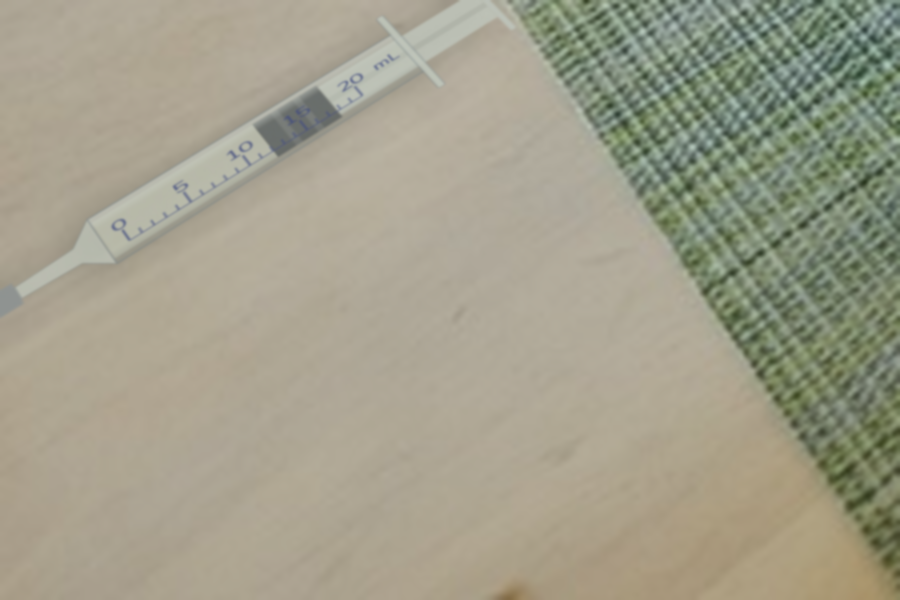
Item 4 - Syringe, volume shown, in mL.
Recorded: 12 mL
